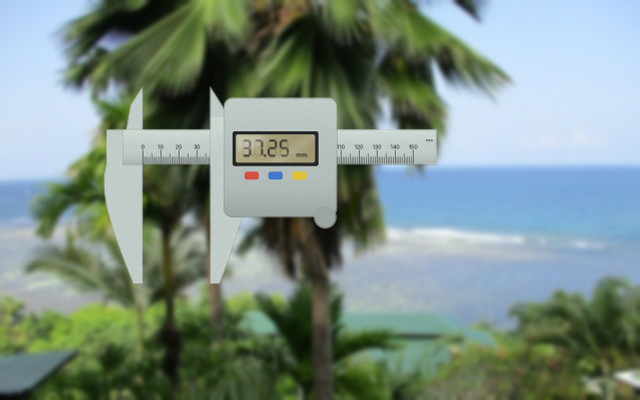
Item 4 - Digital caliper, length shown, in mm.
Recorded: 37.25 mm
